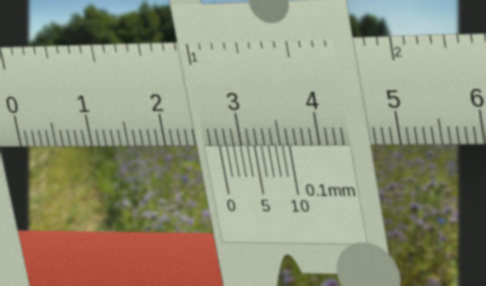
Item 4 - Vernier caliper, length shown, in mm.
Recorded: 27.2 mm
